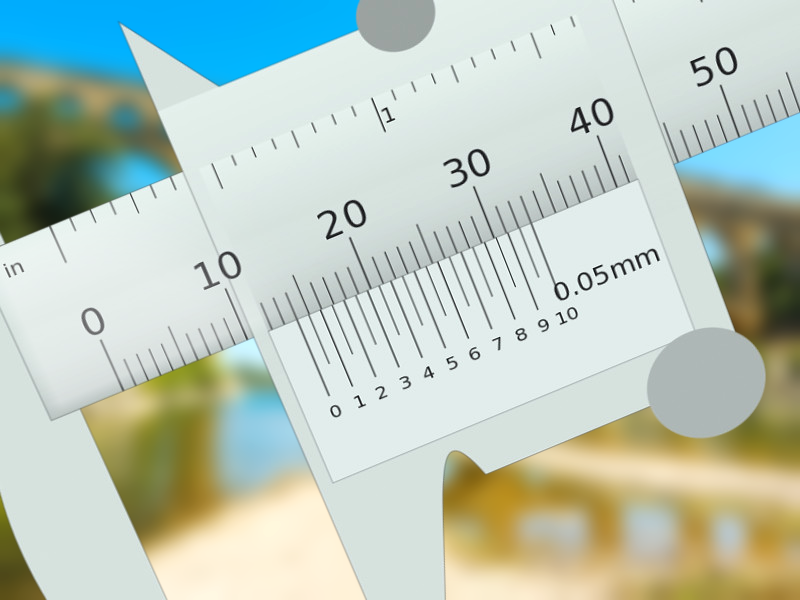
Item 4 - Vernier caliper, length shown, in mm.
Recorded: 14.0 mm
